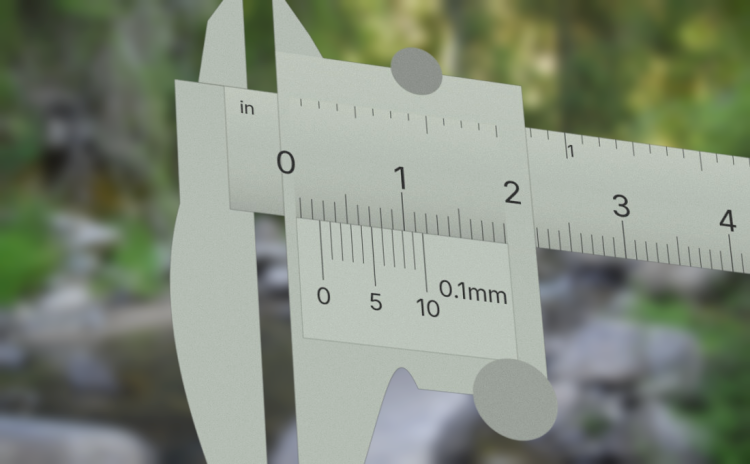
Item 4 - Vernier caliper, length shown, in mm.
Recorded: 2.6 mm
